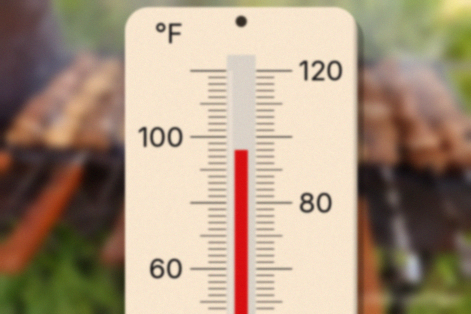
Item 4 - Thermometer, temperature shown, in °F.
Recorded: 96 °F
